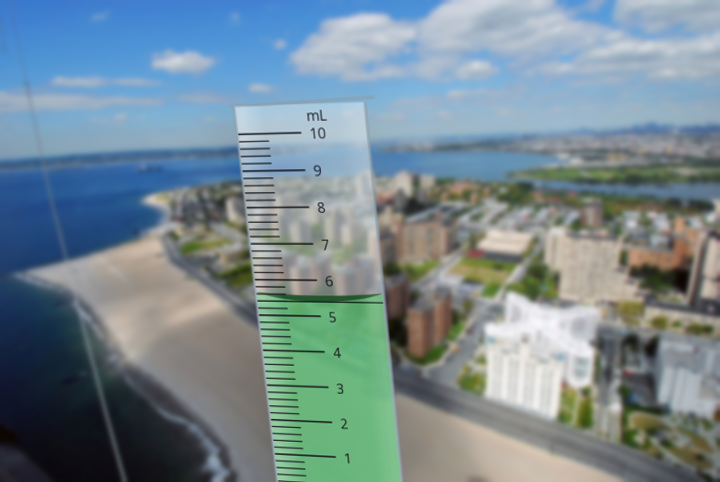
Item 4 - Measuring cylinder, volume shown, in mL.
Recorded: 5.4 mL
